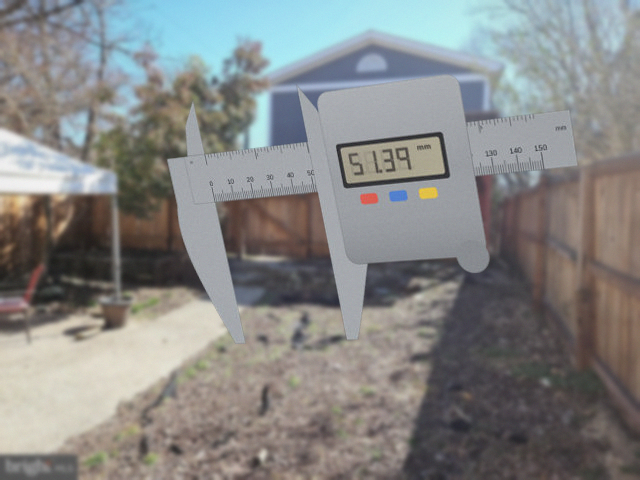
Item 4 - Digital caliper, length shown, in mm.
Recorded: 51.39 mm
